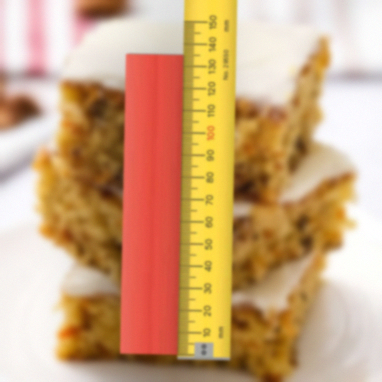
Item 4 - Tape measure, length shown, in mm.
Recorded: 135 mm
